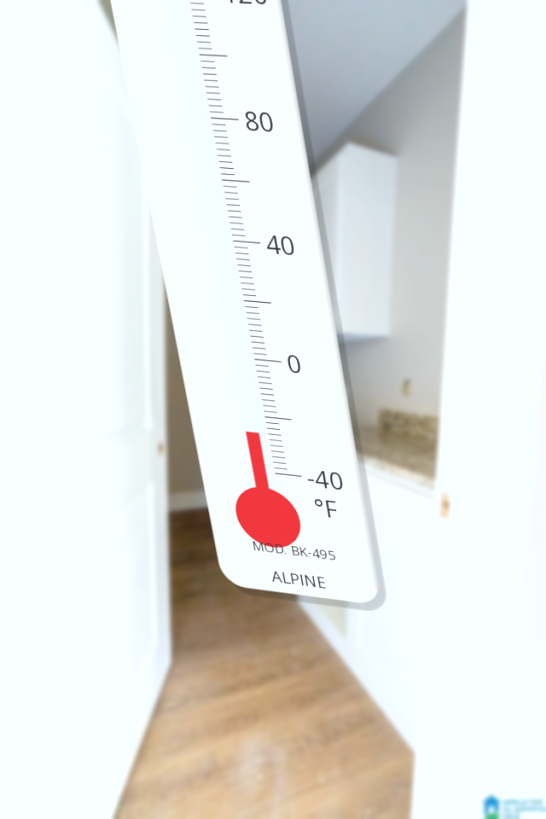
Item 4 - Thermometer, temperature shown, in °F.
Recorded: -26 °F
